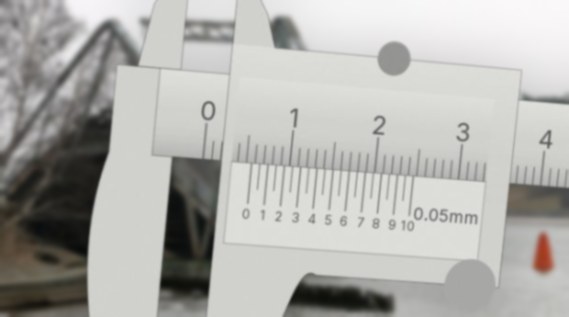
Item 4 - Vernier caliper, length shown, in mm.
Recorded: 5.6 mm
